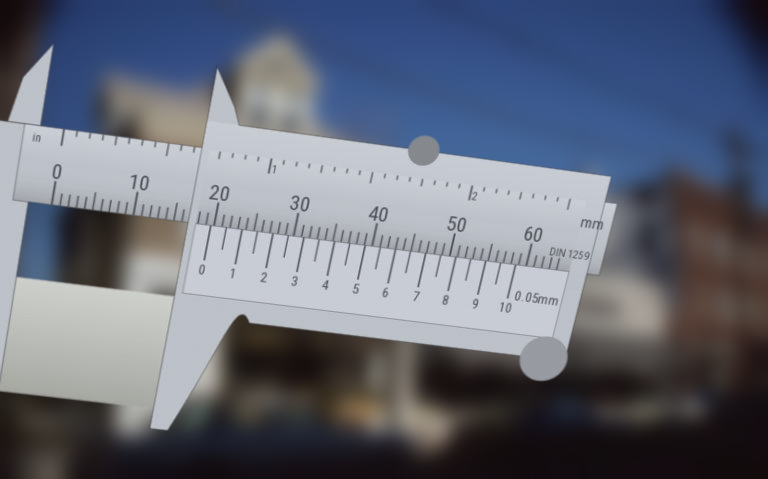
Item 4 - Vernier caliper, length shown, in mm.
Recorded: 19.6 mm
